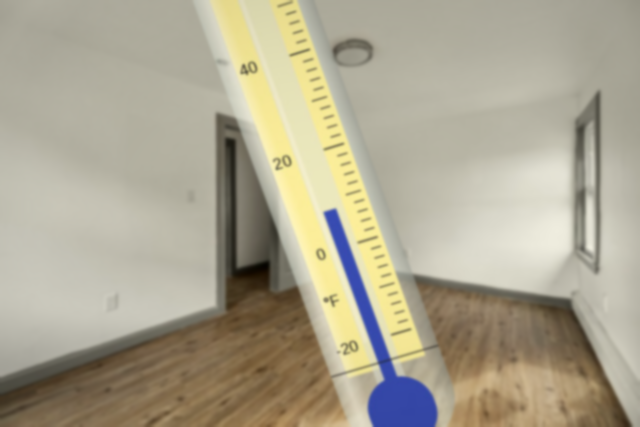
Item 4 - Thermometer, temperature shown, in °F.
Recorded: 8 °F
